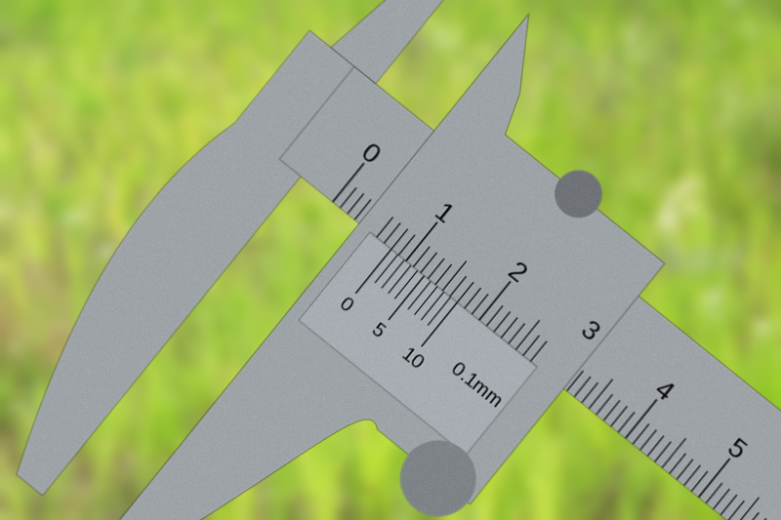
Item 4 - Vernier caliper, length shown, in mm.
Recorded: 8.0 mm
